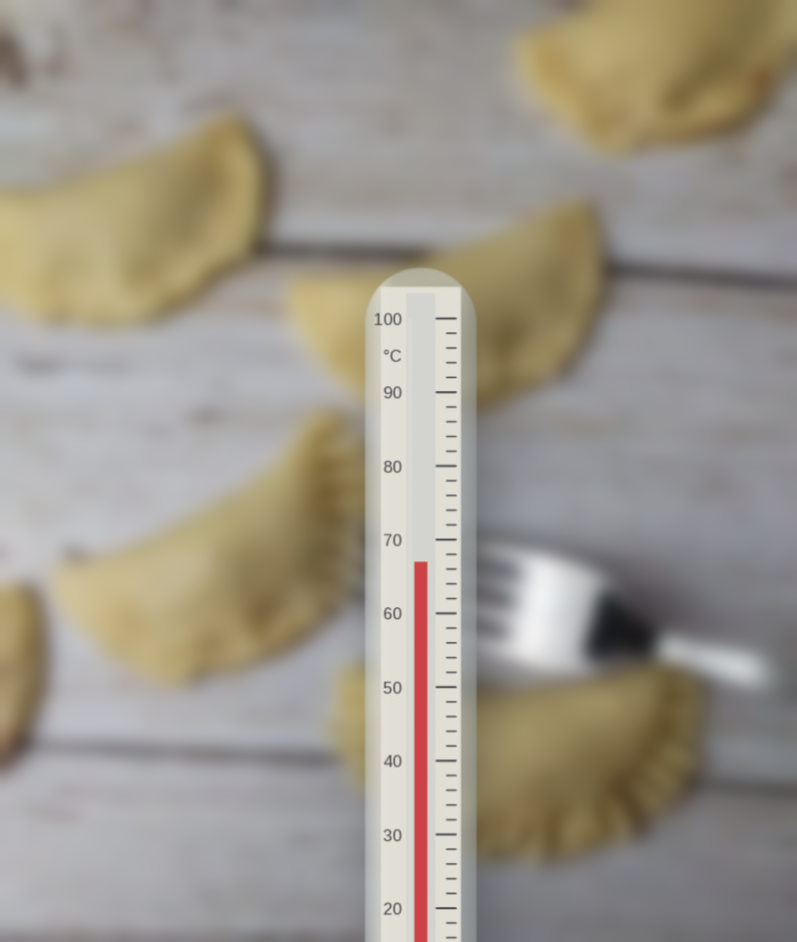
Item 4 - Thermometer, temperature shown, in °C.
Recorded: 67 °C
